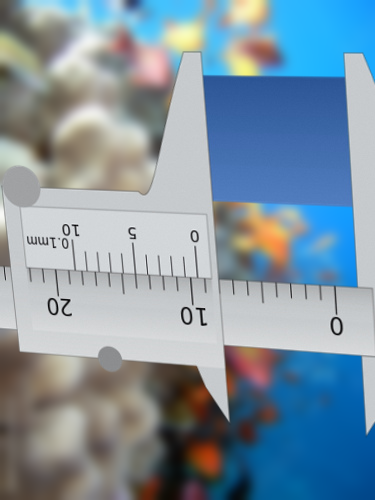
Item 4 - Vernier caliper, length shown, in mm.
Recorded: 9.5 mm
